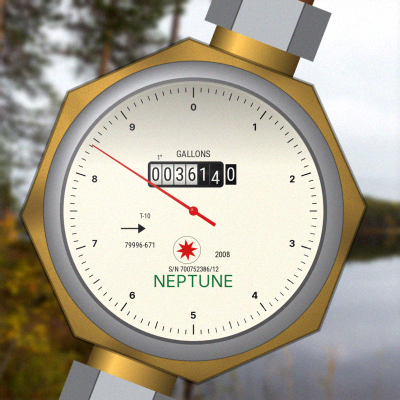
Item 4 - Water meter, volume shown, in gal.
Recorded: 36138.4 gal
